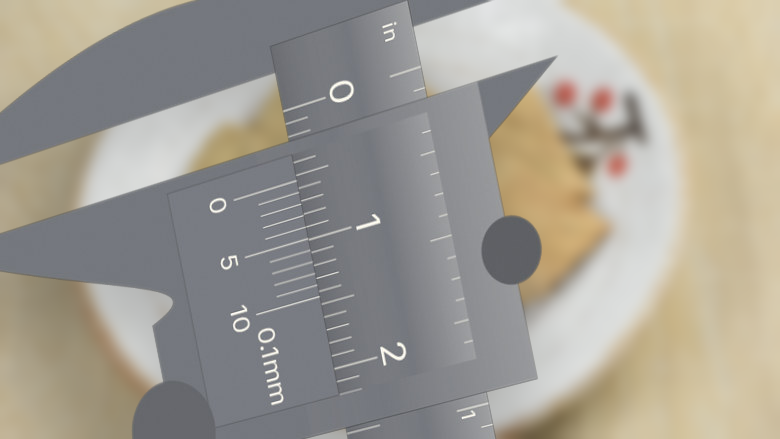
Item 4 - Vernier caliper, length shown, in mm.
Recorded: 5.4 mm
